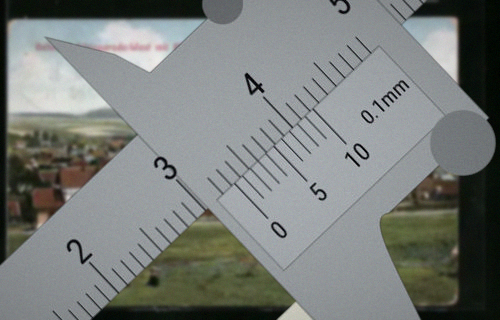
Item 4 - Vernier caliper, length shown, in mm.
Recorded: 33.3 mm
